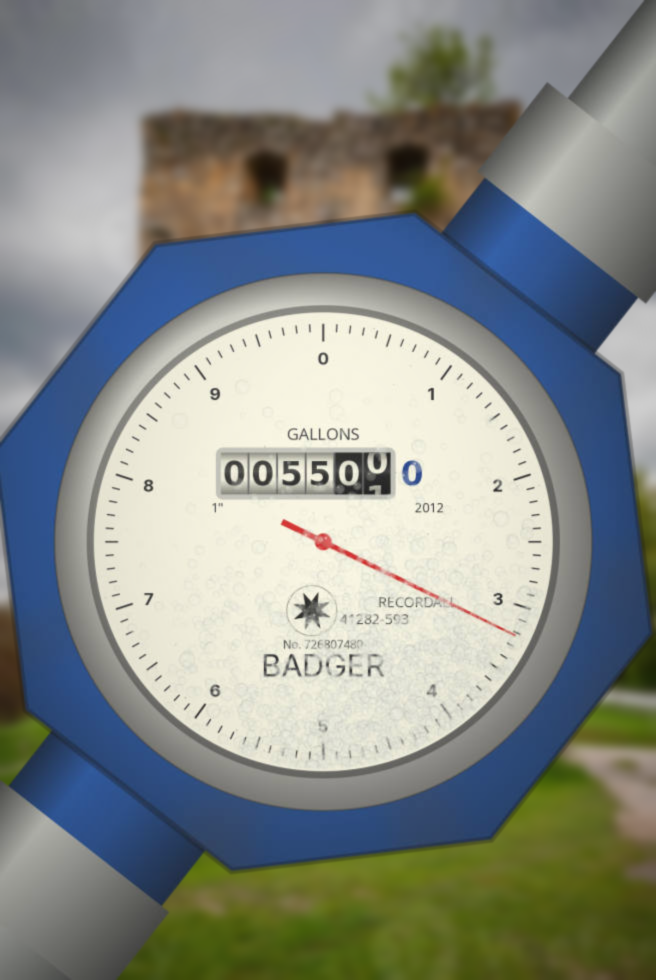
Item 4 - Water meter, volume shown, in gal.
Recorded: 55003.2 gal
